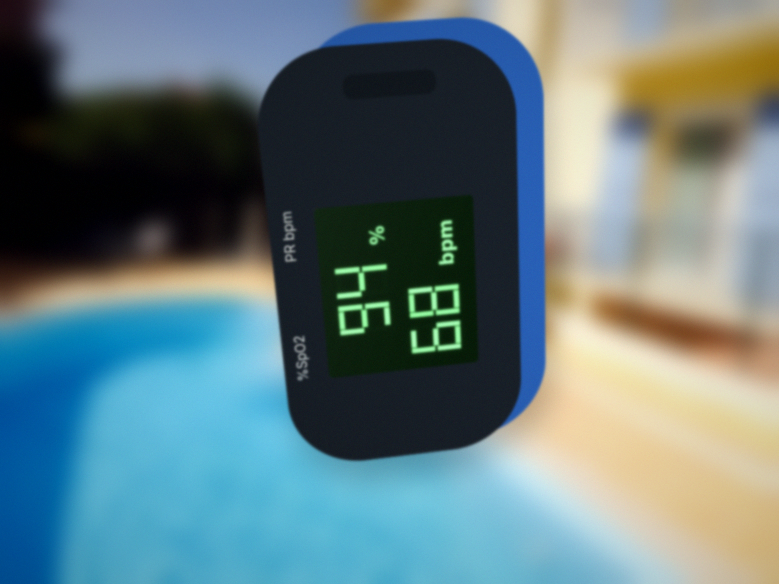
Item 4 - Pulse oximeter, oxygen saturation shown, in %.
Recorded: 94 %
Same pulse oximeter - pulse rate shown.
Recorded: 68 bpm
